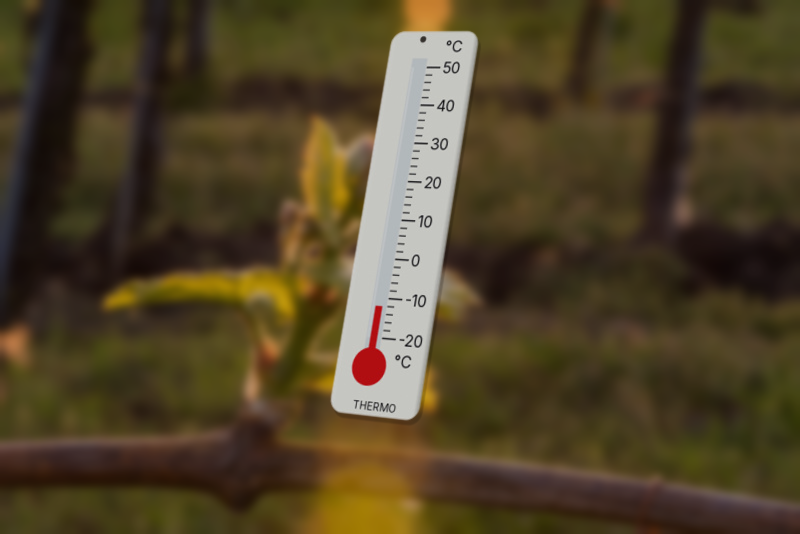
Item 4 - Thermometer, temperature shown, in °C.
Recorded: -12 °C
